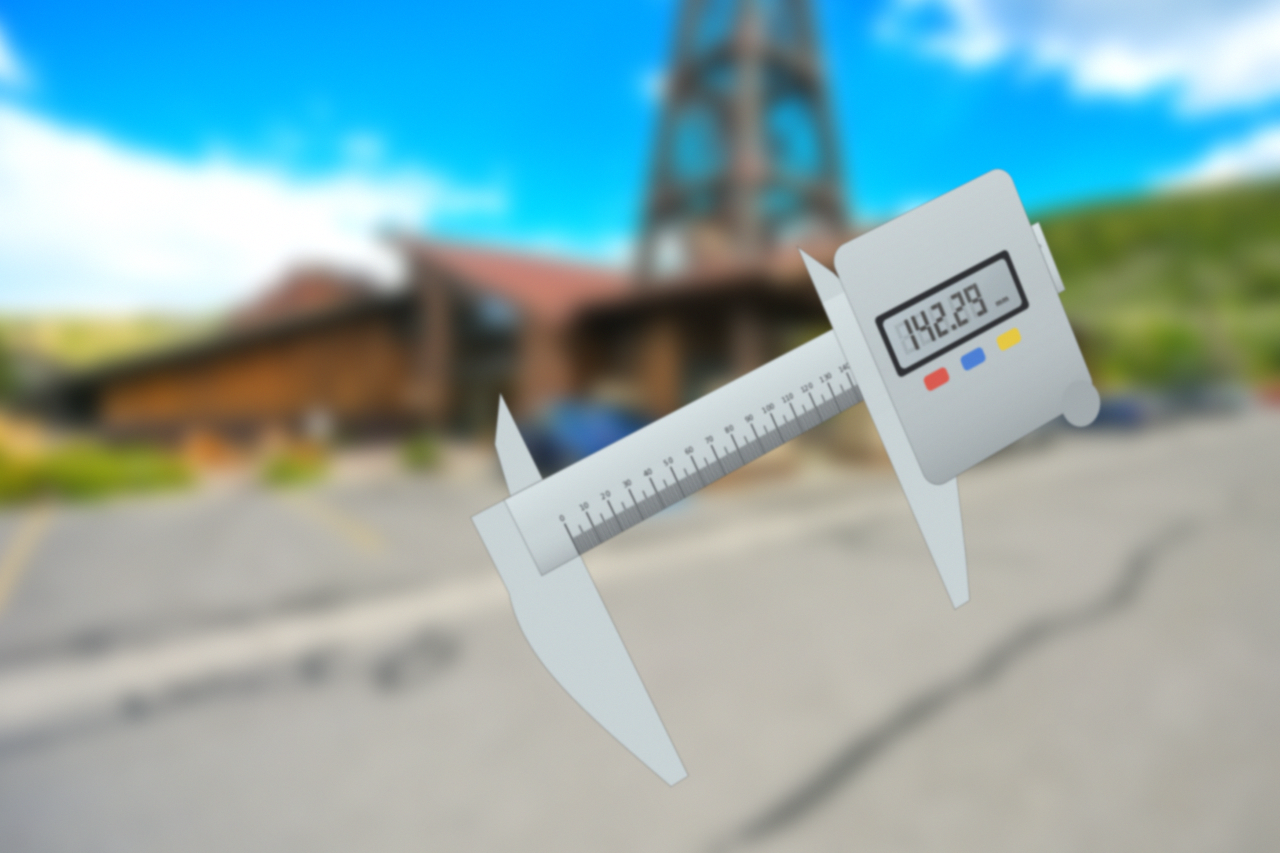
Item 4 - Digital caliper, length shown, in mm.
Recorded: 142.29 mm
